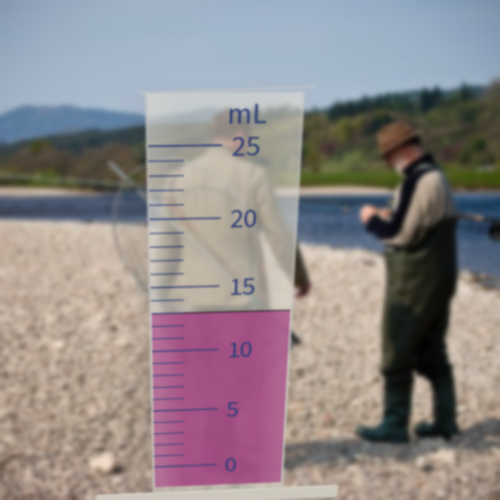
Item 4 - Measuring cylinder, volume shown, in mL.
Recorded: 13 mL
